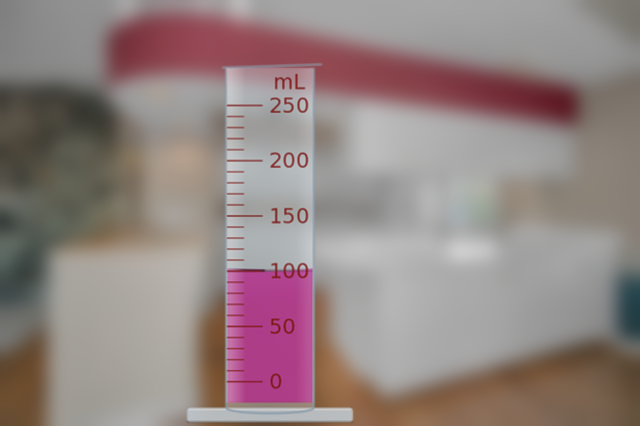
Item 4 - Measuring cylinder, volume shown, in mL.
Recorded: 100 mL
